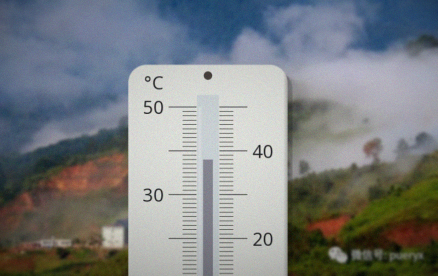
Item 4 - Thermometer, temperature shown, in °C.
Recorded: 38 °C
